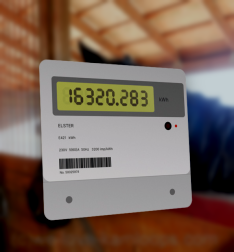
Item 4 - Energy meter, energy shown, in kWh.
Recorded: 16320.283 kWh
